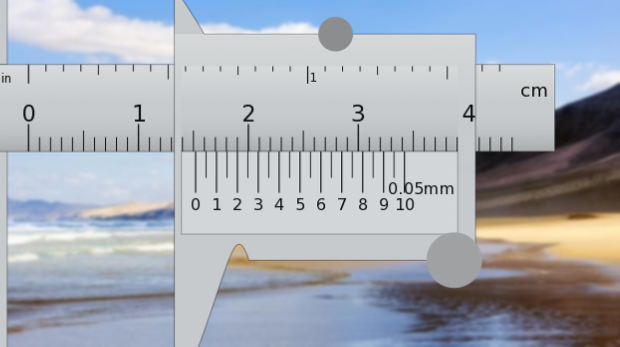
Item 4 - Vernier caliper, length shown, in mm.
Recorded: 15.2 mm
